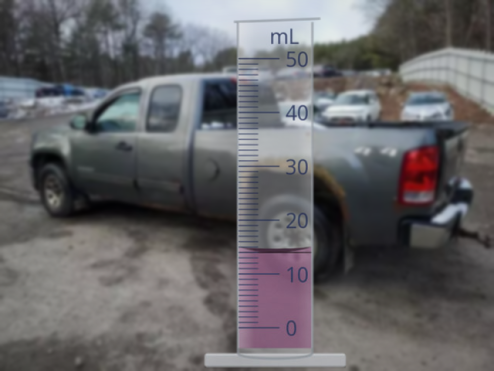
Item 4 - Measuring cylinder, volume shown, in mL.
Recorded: 14 mL
